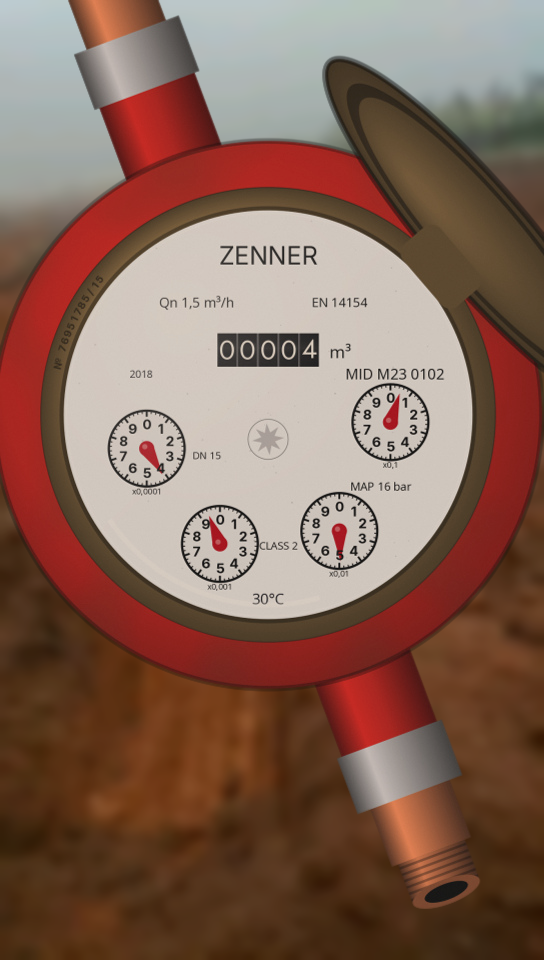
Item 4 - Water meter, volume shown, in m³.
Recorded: 4.0494 m³
